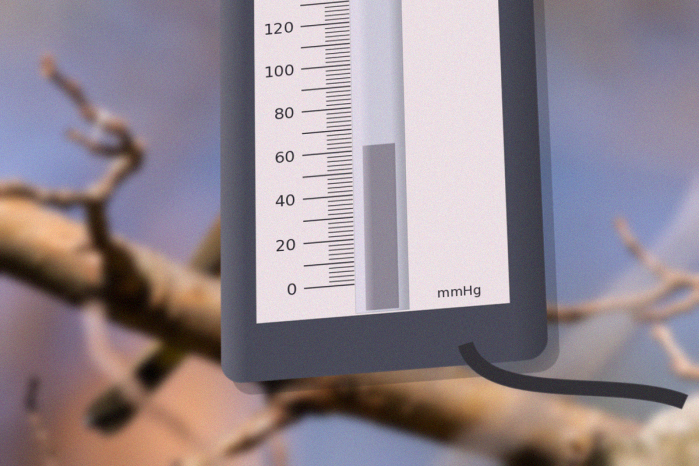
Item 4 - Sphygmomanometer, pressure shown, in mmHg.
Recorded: 62 mmHg
